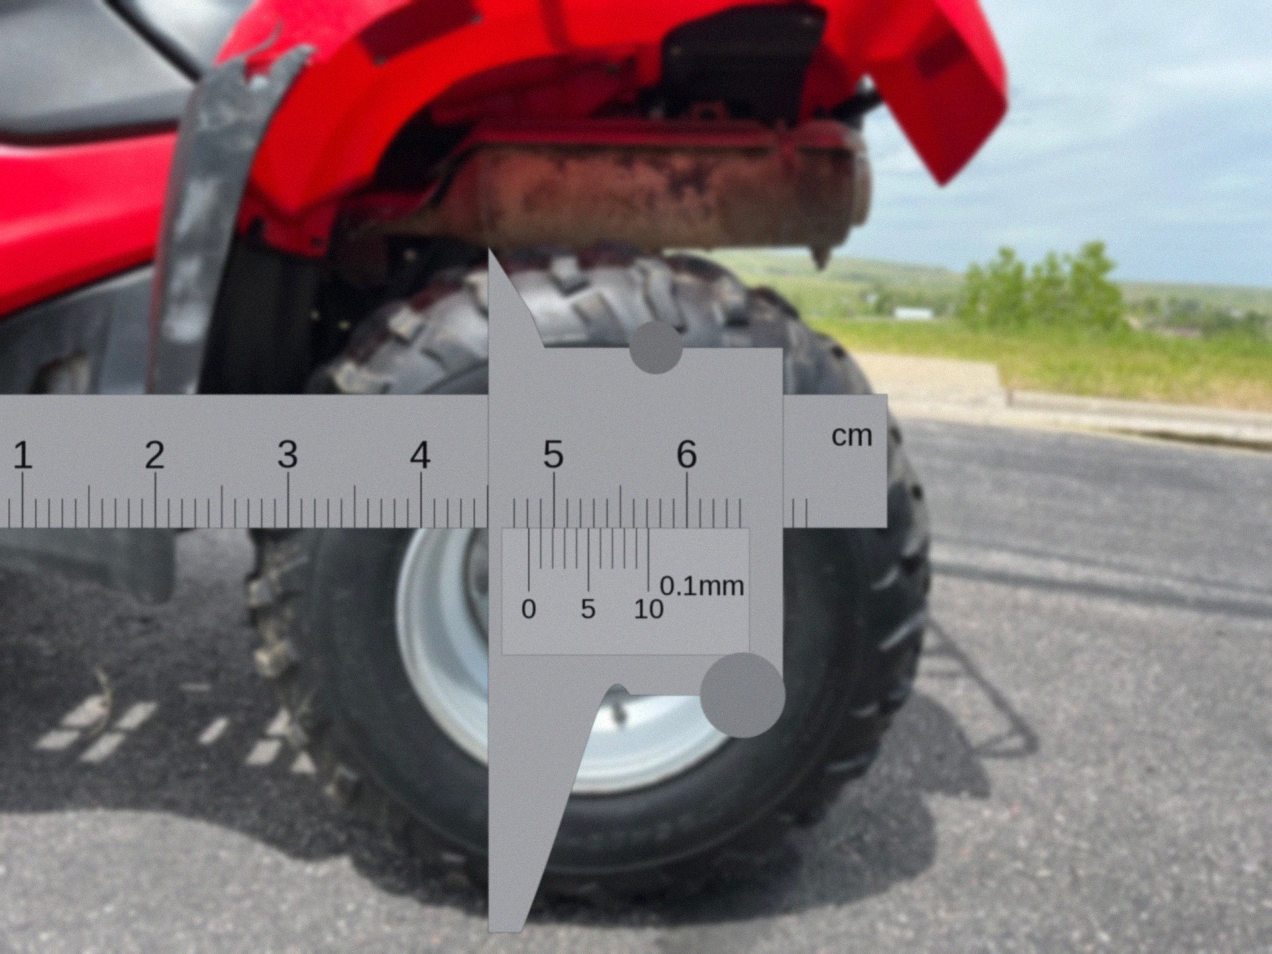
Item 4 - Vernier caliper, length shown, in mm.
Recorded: 48.1 mm
